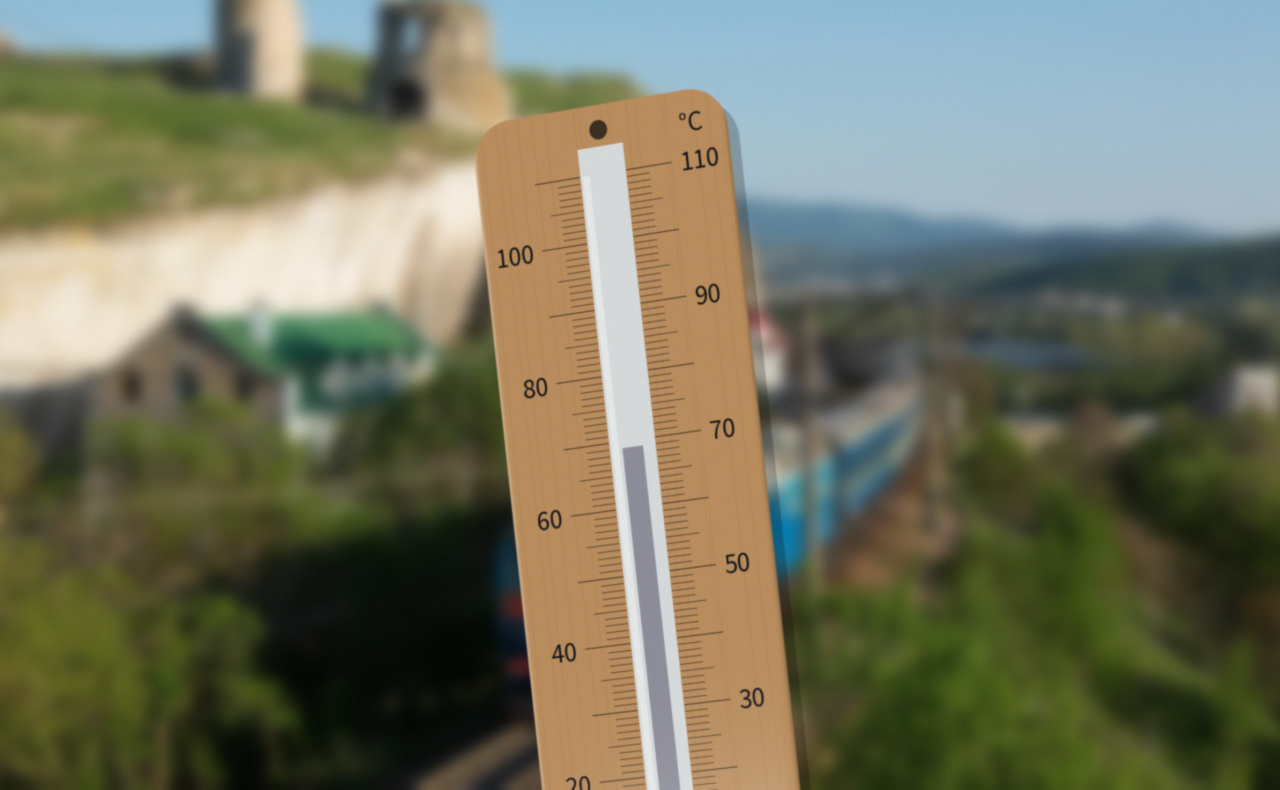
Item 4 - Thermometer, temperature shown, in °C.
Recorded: 69 °C
